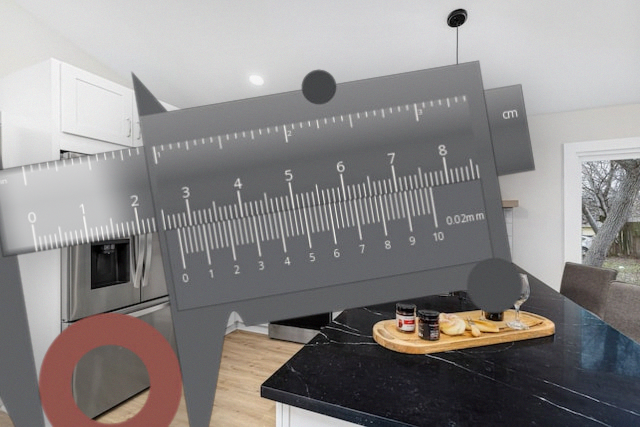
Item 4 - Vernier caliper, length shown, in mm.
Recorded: 27.5 mm
